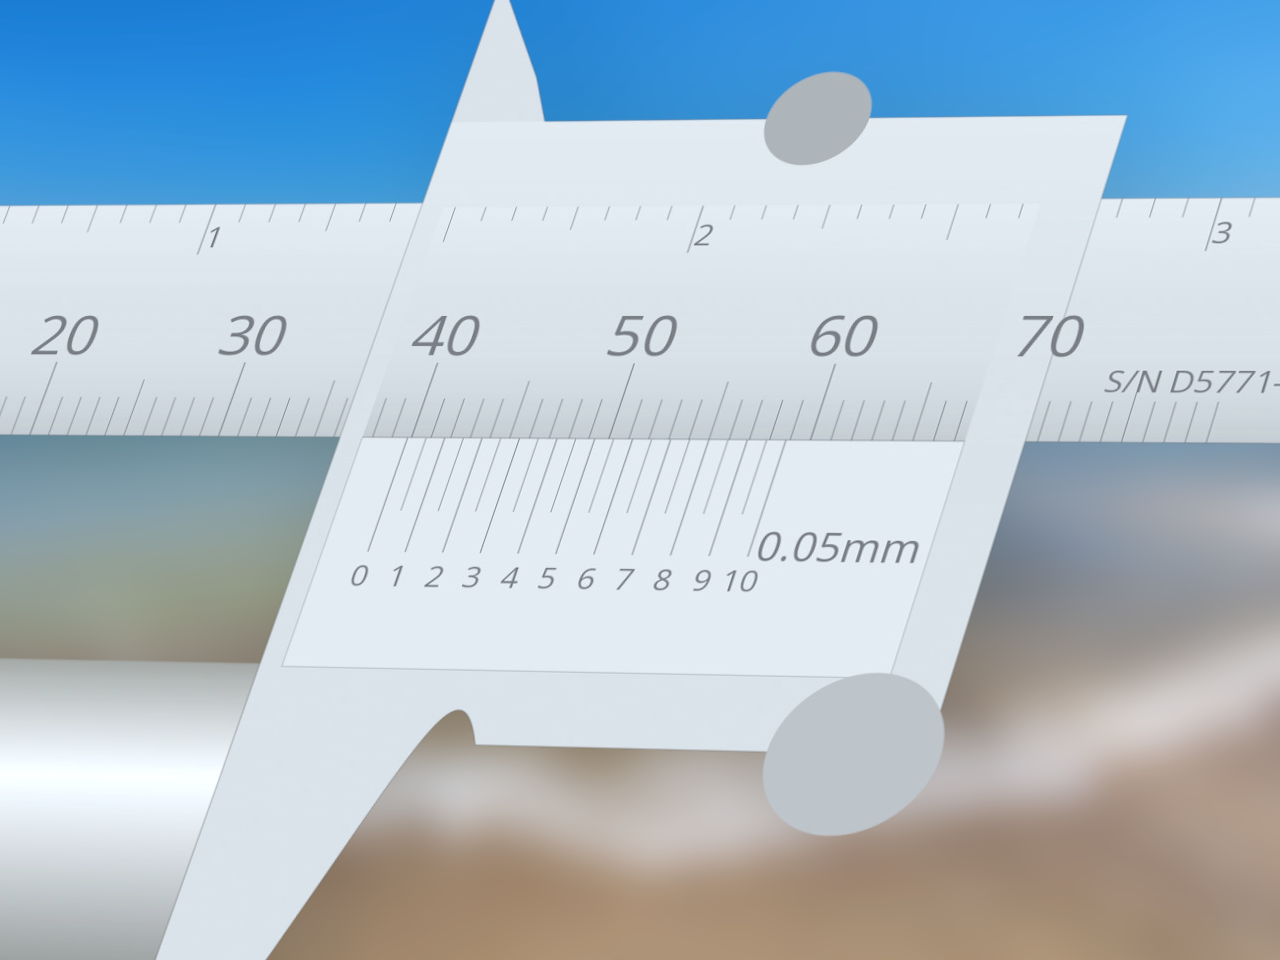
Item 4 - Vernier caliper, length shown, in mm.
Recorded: 39.8 mm
